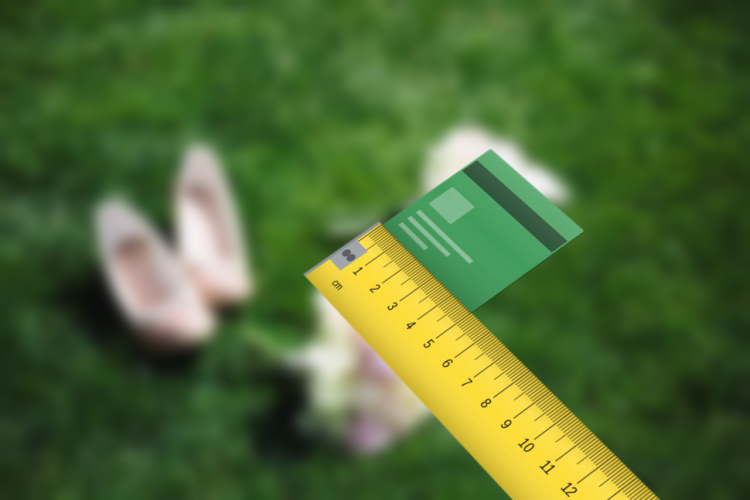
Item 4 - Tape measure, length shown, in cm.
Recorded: 5 cm
